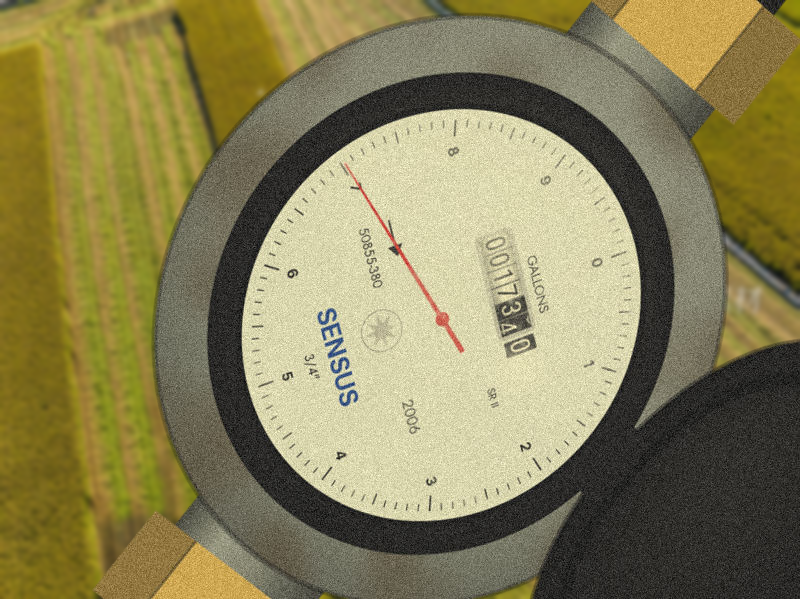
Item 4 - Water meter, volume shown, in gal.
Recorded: 17337.0 gal
